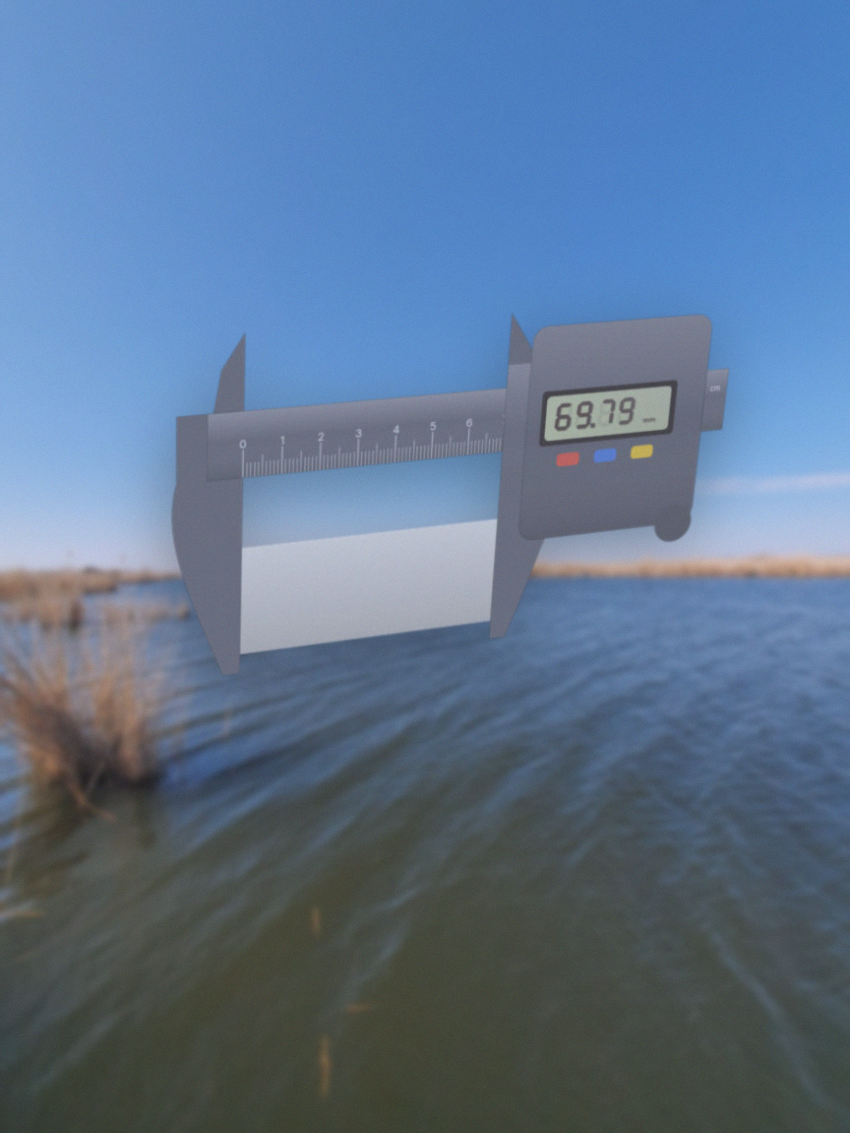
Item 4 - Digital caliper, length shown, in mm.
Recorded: 69.79 mm
